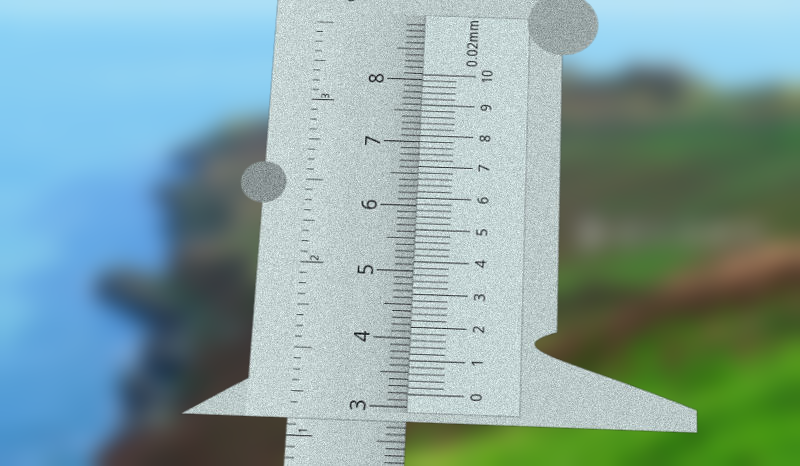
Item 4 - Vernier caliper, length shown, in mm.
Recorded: 31.8 mm
